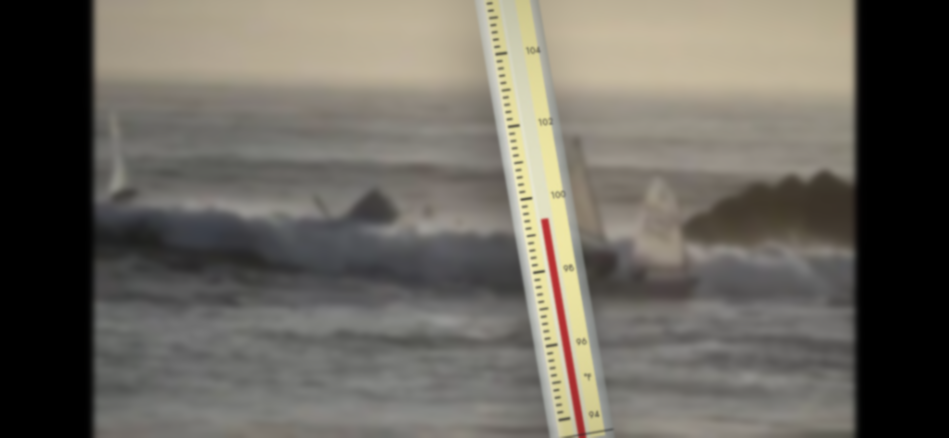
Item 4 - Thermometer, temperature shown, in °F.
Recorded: 99.4 °F
